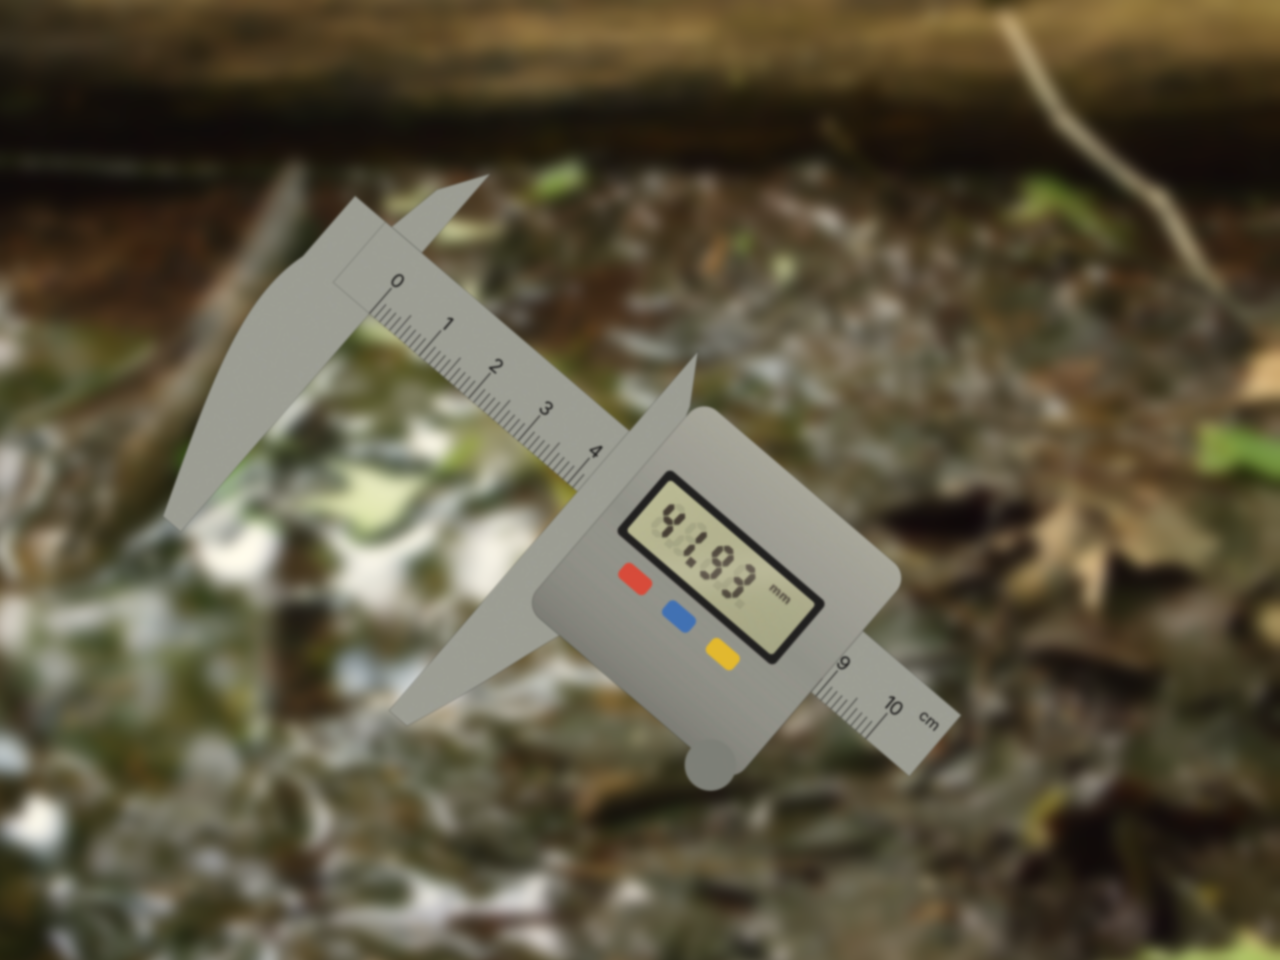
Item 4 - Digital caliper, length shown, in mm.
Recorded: 41.93 mm
